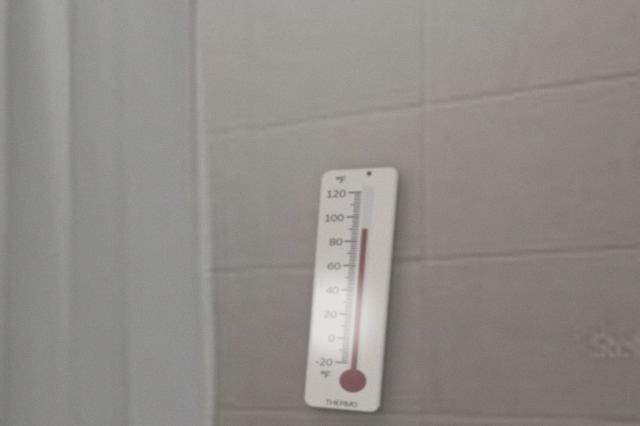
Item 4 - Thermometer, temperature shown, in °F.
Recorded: 90 °F
